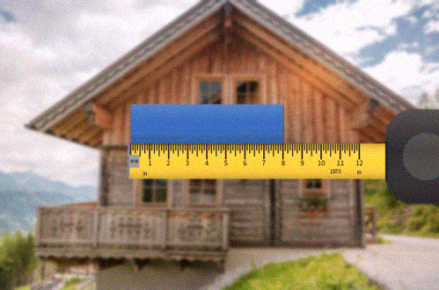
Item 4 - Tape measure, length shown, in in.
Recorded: 8 in
